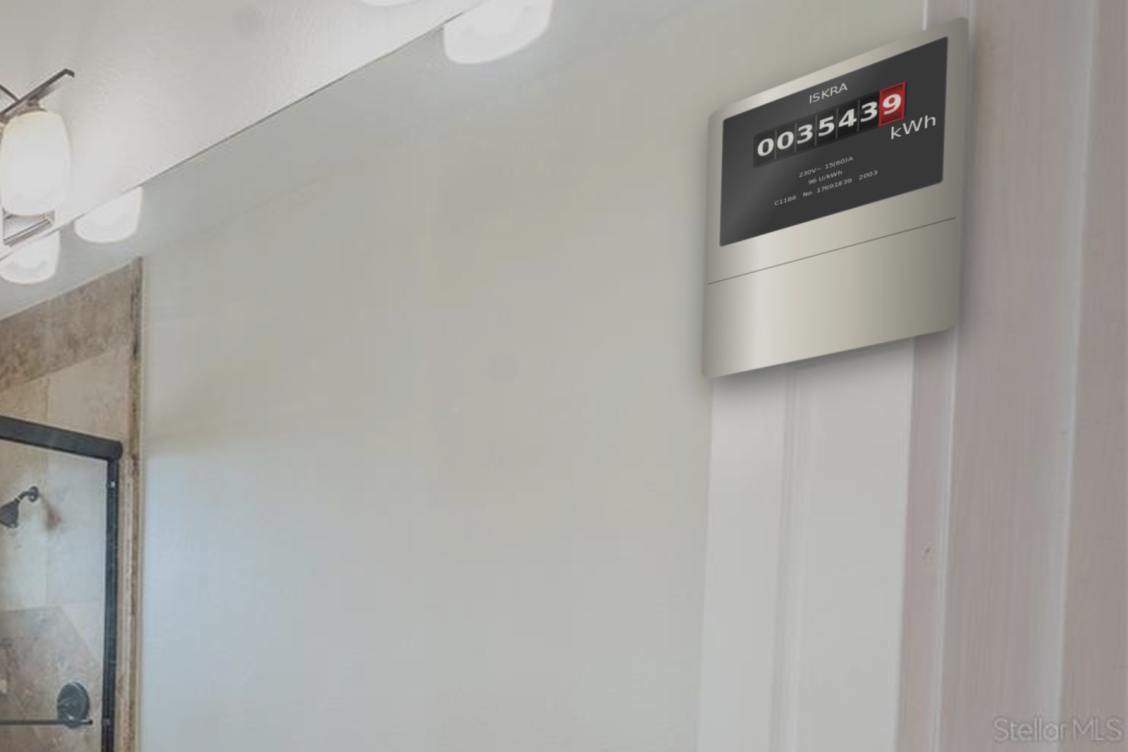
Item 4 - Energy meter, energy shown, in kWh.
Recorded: 3543.9 kWh
